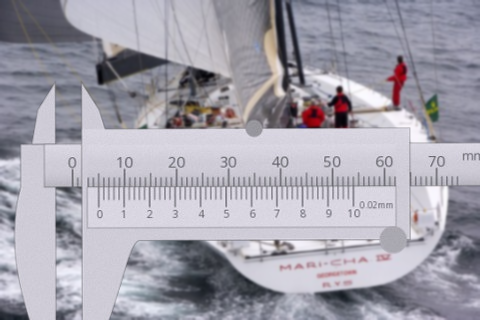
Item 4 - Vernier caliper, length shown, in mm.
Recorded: 5.0 mm
